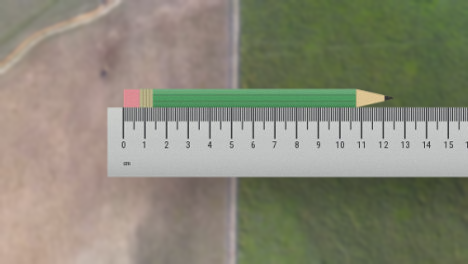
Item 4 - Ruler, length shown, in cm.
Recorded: 12.5 cm
